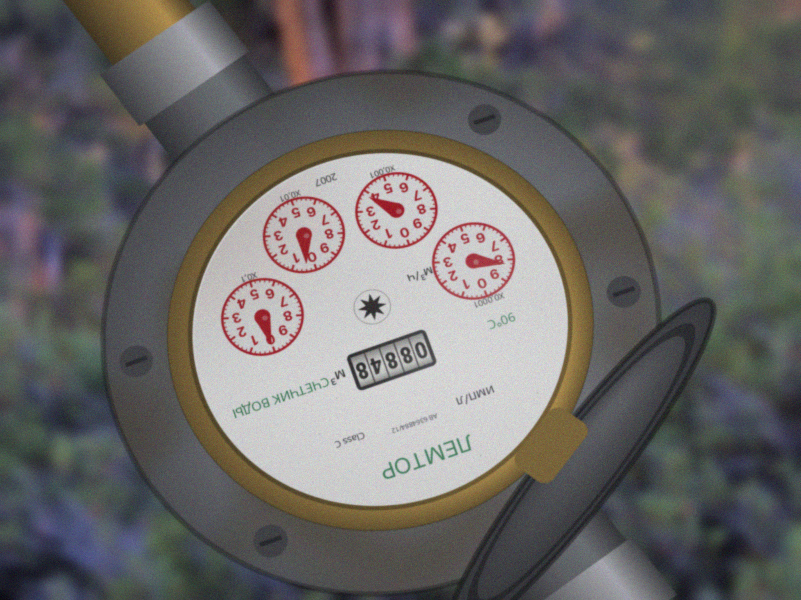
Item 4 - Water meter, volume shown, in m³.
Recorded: 8848.0038 m³
